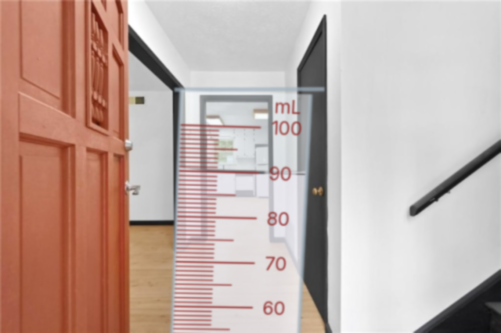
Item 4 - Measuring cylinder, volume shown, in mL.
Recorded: 90 mL
